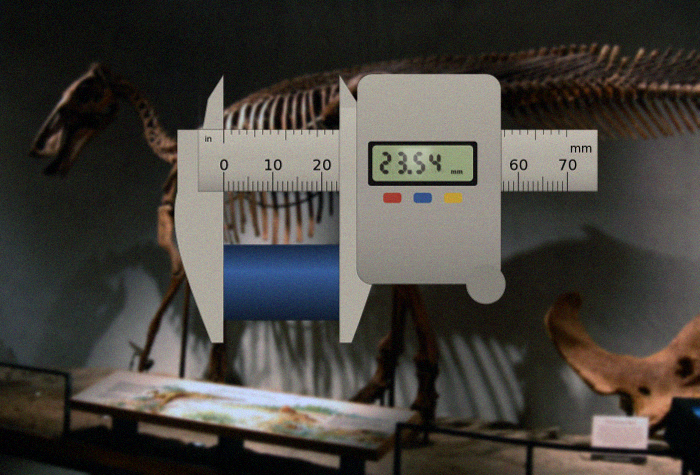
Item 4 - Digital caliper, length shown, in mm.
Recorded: 23.54 mm
